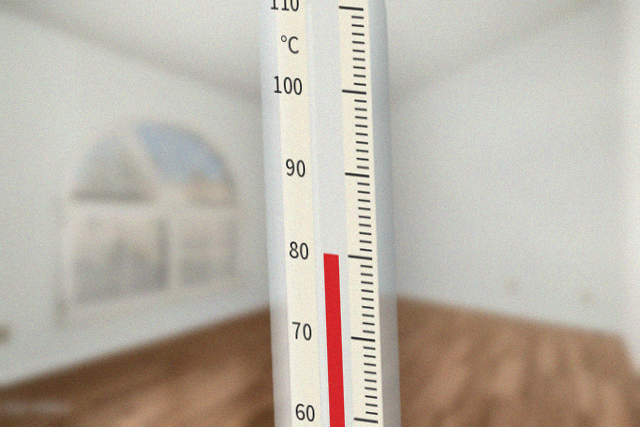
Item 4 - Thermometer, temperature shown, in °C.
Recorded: 80 °C
